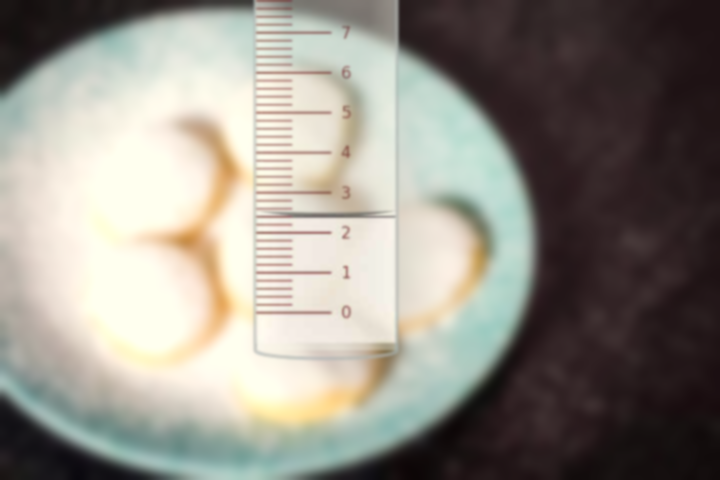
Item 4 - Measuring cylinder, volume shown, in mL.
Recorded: 2.4 mL
